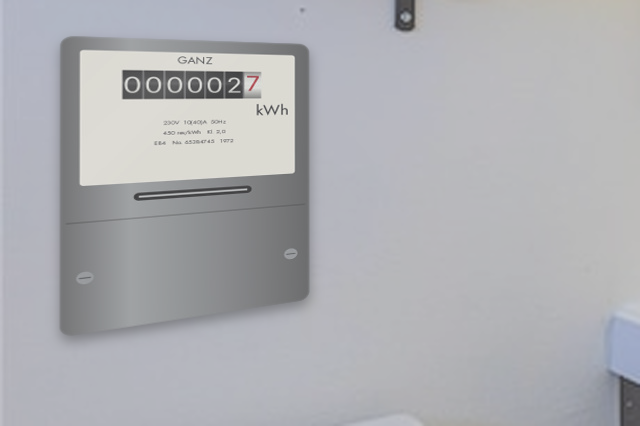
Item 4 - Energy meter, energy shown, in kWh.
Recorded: 2.7 kWh
